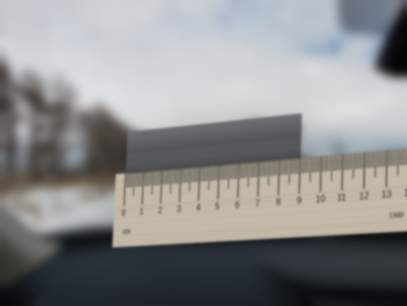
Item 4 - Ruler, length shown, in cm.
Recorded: 9 cm
